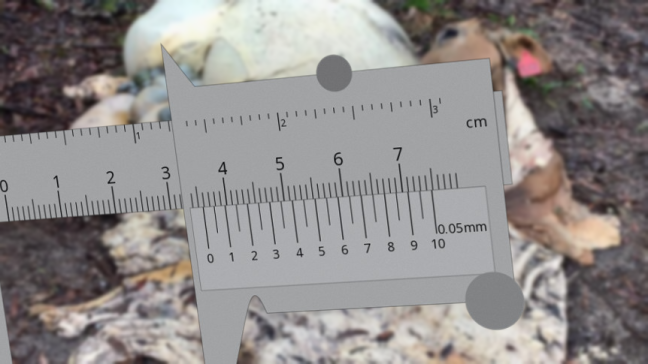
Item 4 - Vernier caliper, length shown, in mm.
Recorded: 35.8 mm
